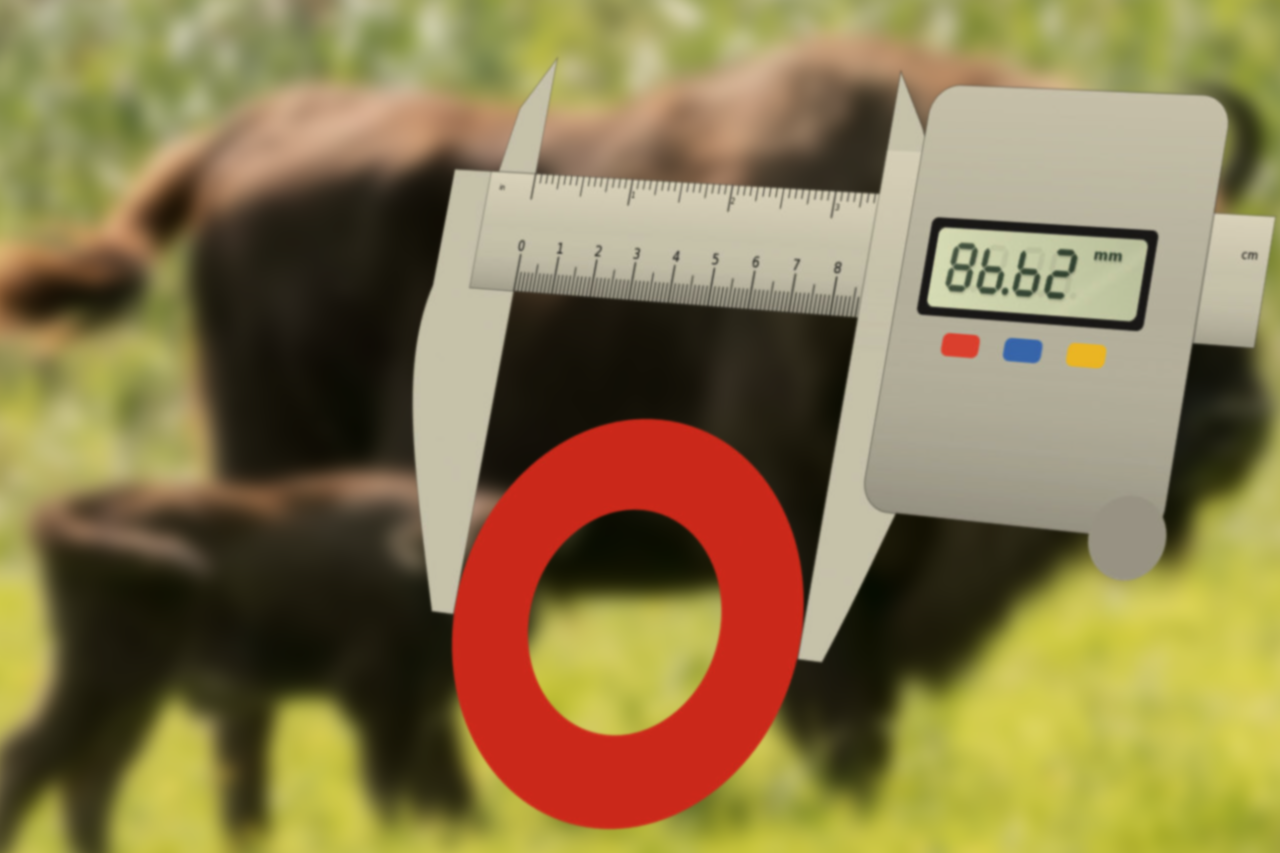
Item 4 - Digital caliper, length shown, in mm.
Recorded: 86.62 mm
